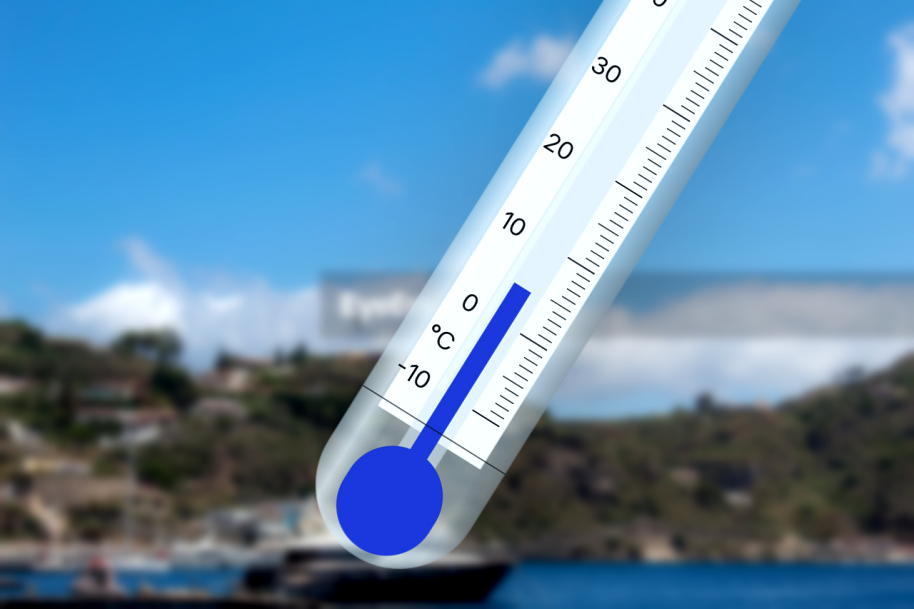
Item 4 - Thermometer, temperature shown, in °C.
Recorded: 4.5 °C
